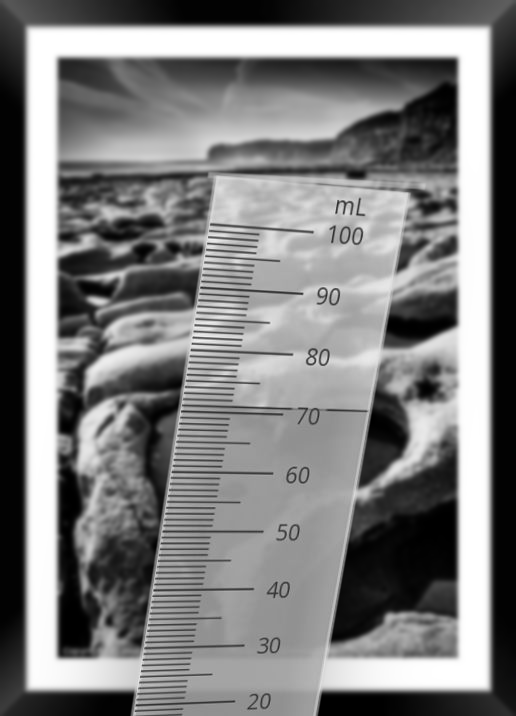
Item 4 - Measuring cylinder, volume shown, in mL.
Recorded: 71 mL
